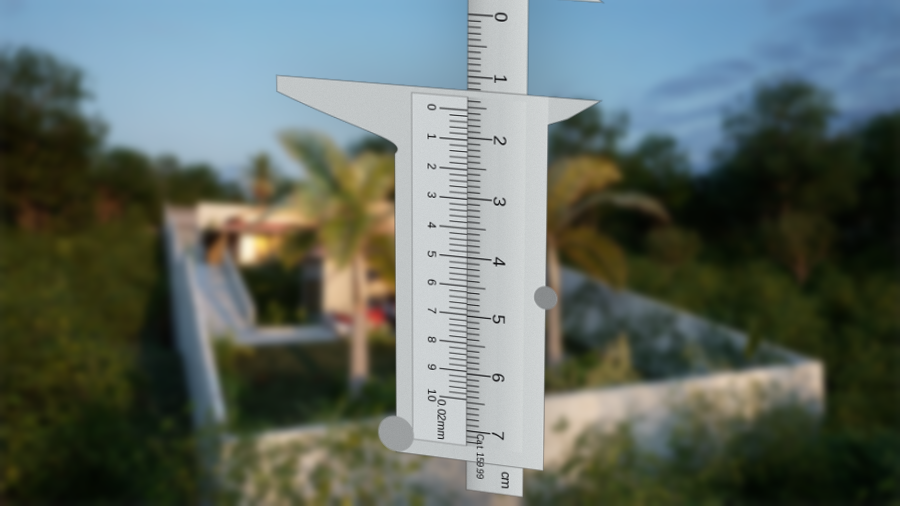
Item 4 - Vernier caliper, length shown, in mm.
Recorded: 15.5 mm
